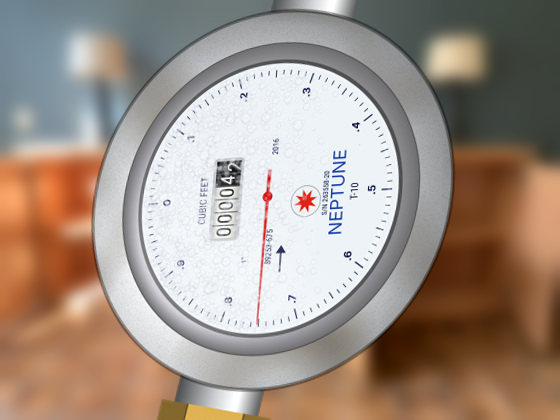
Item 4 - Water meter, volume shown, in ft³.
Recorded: 41.75 ft³
